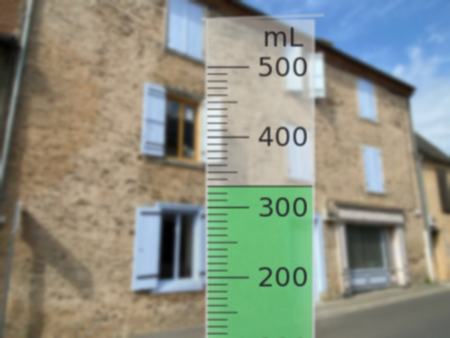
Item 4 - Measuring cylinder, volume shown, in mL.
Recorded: 330 mL
